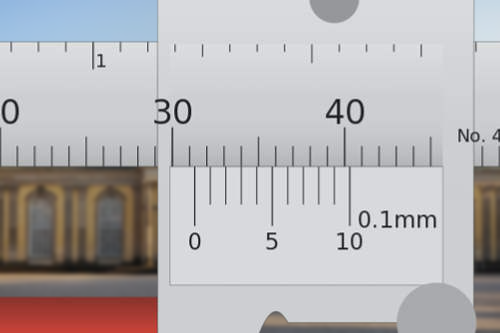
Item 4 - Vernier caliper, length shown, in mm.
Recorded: 31.3 mm
